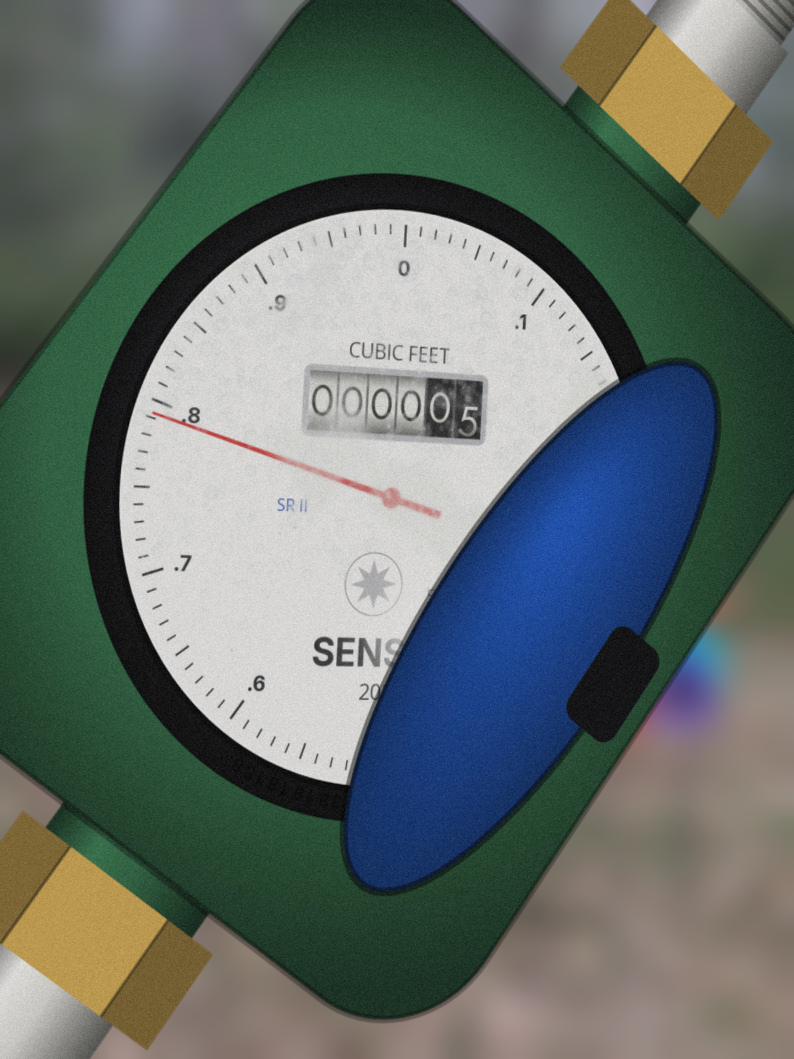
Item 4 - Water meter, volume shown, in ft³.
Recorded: 4.79 ft³
